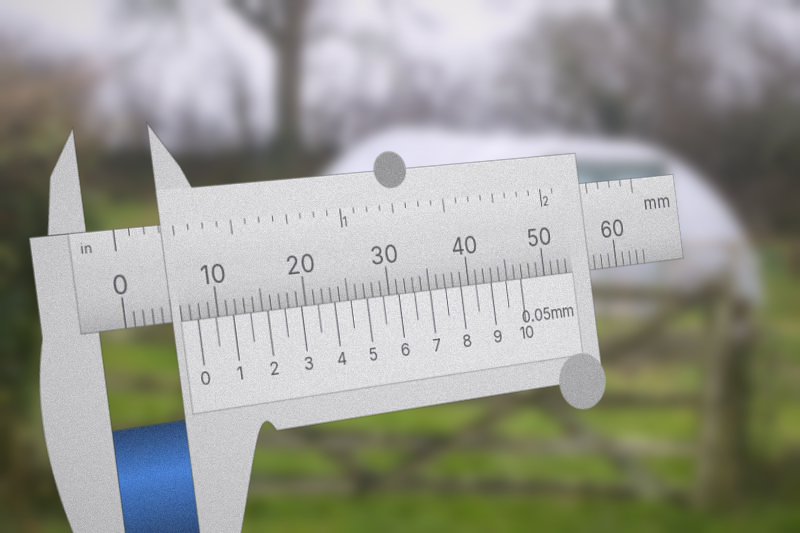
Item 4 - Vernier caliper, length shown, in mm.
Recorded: 7.8 mm
